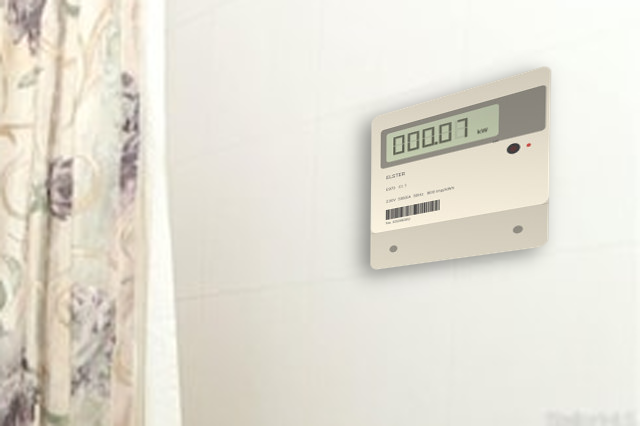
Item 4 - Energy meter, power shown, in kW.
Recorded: 0.07 kW
